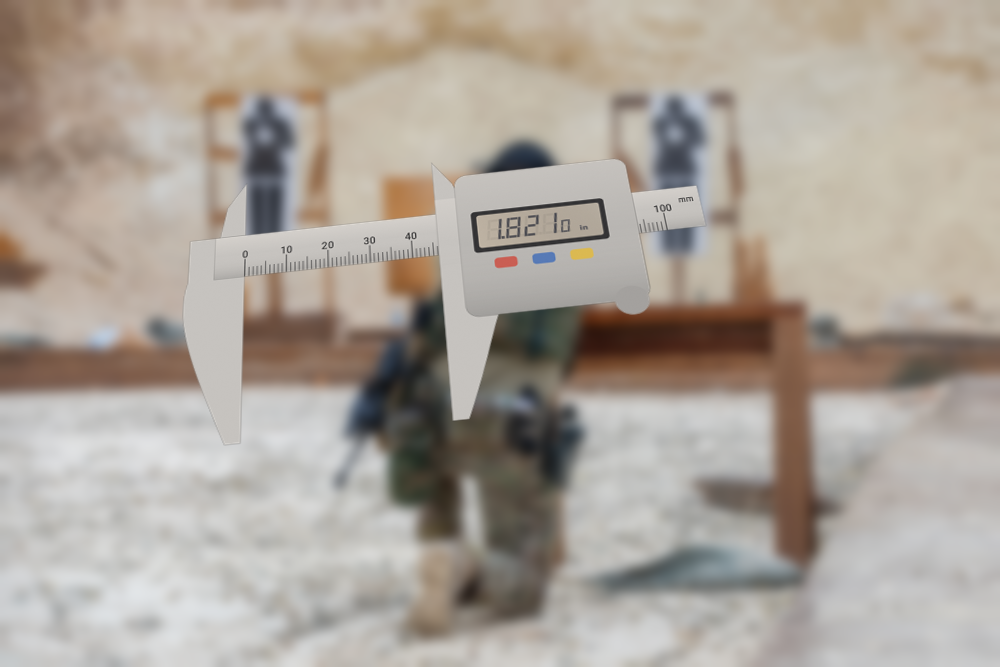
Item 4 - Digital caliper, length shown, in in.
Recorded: 1.8210 in
